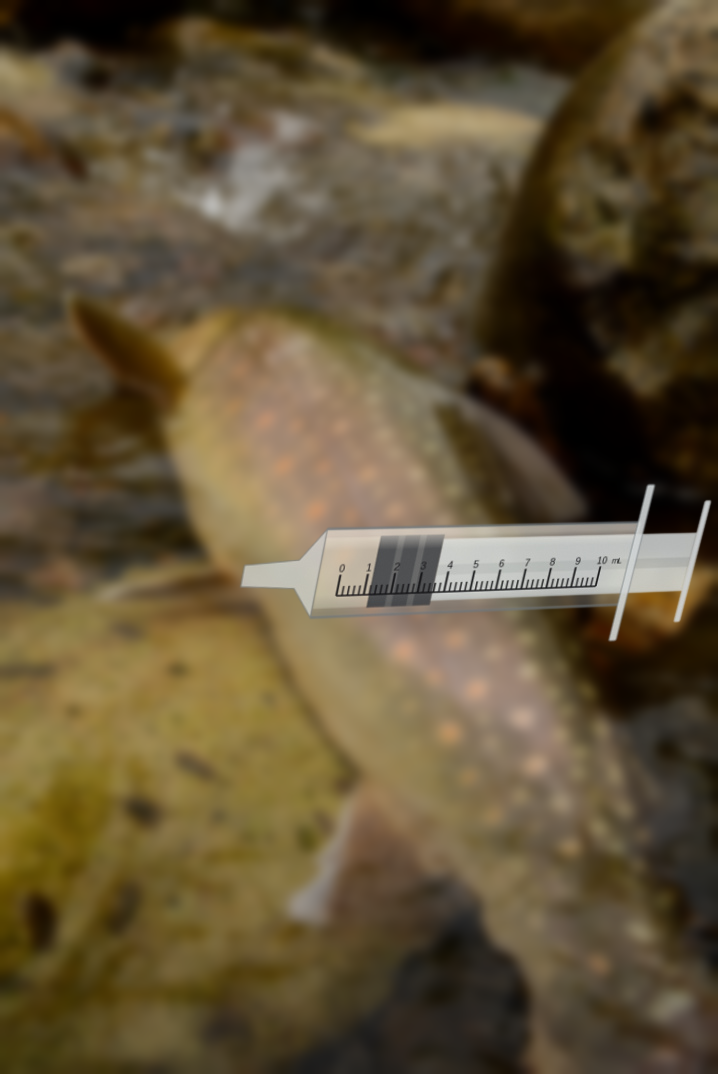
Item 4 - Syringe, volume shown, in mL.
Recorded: 1.2 mL
